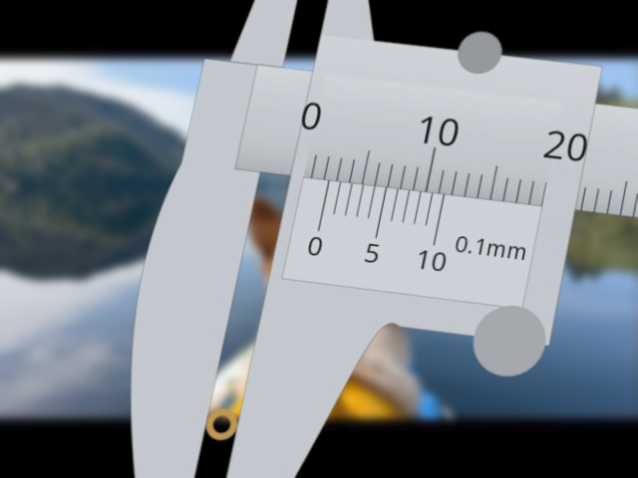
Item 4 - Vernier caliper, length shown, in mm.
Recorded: 2.4 mm
